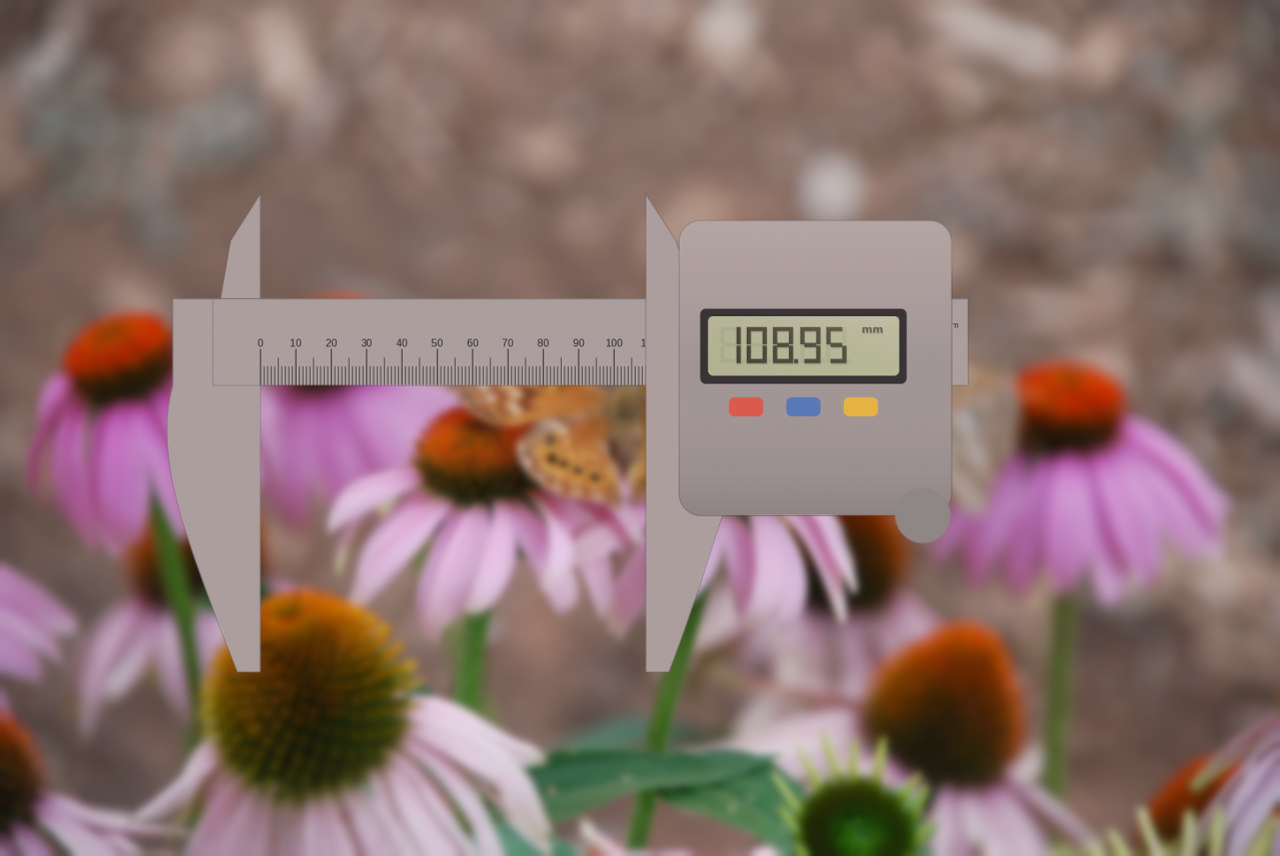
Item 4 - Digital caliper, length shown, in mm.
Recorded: 108.95 mm
